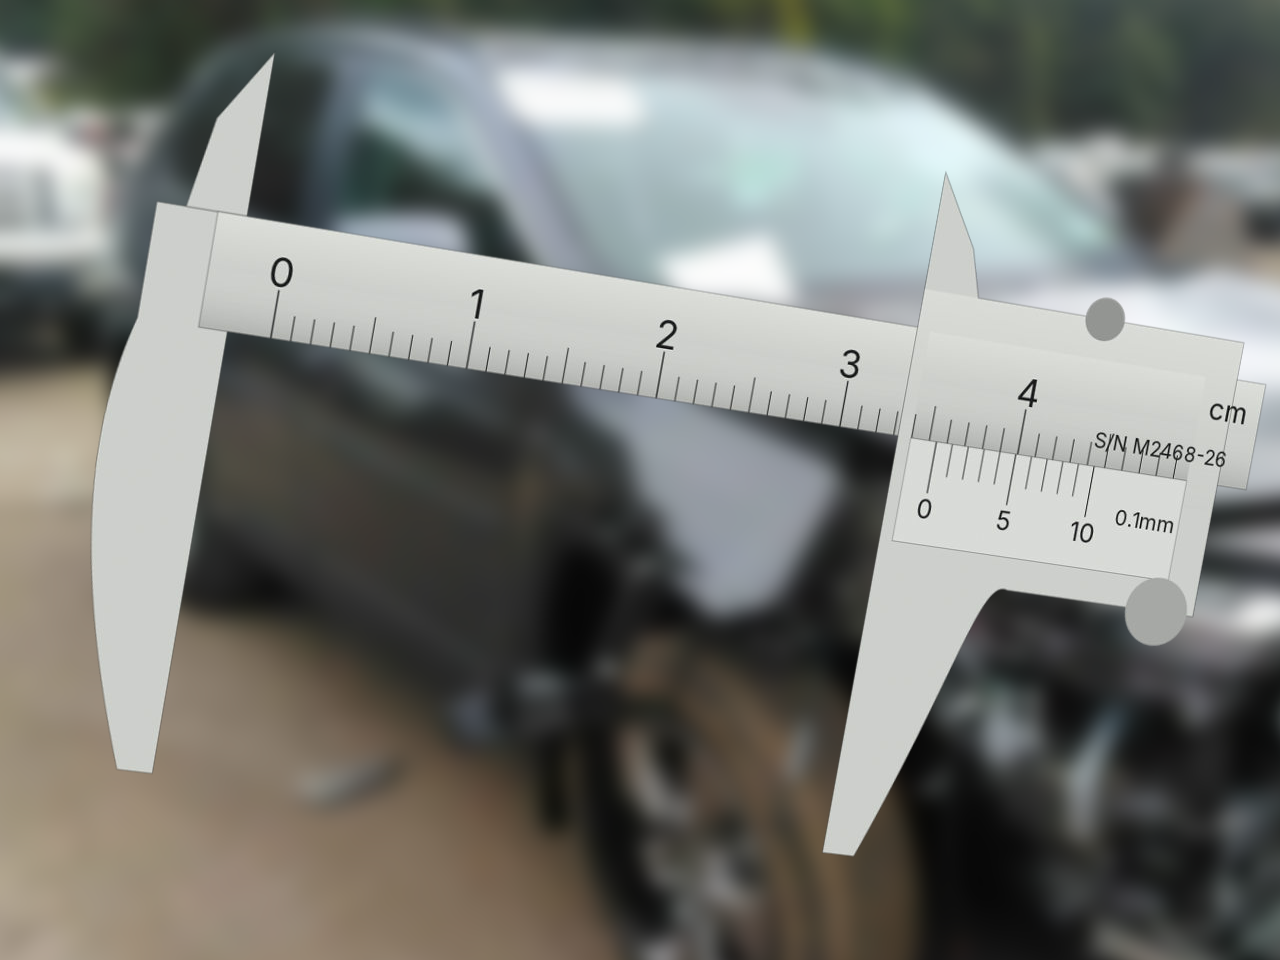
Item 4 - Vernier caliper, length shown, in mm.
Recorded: 35.4 mm
